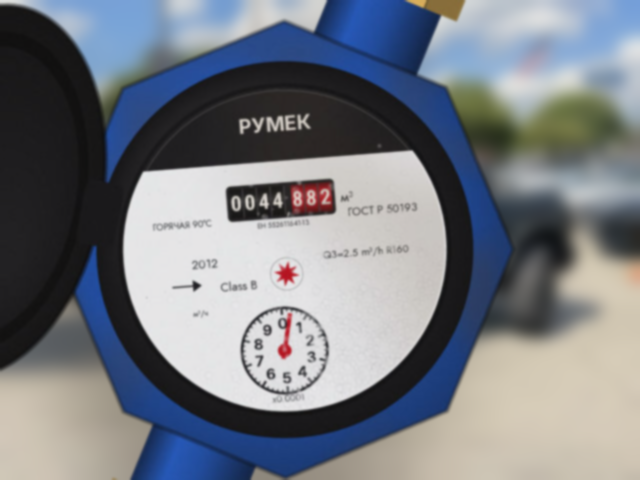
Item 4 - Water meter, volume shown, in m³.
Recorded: 44.8820 m³
